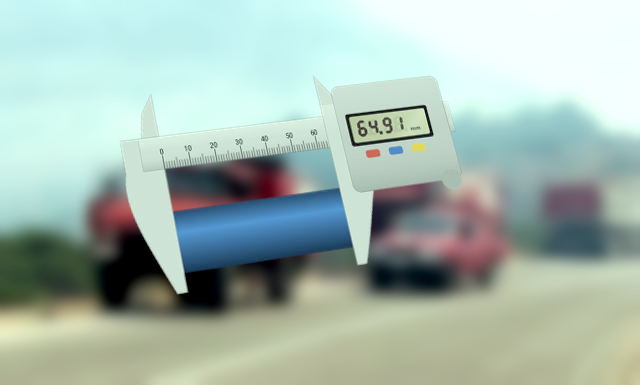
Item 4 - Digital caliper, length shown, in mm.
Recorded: 64.91 mm
